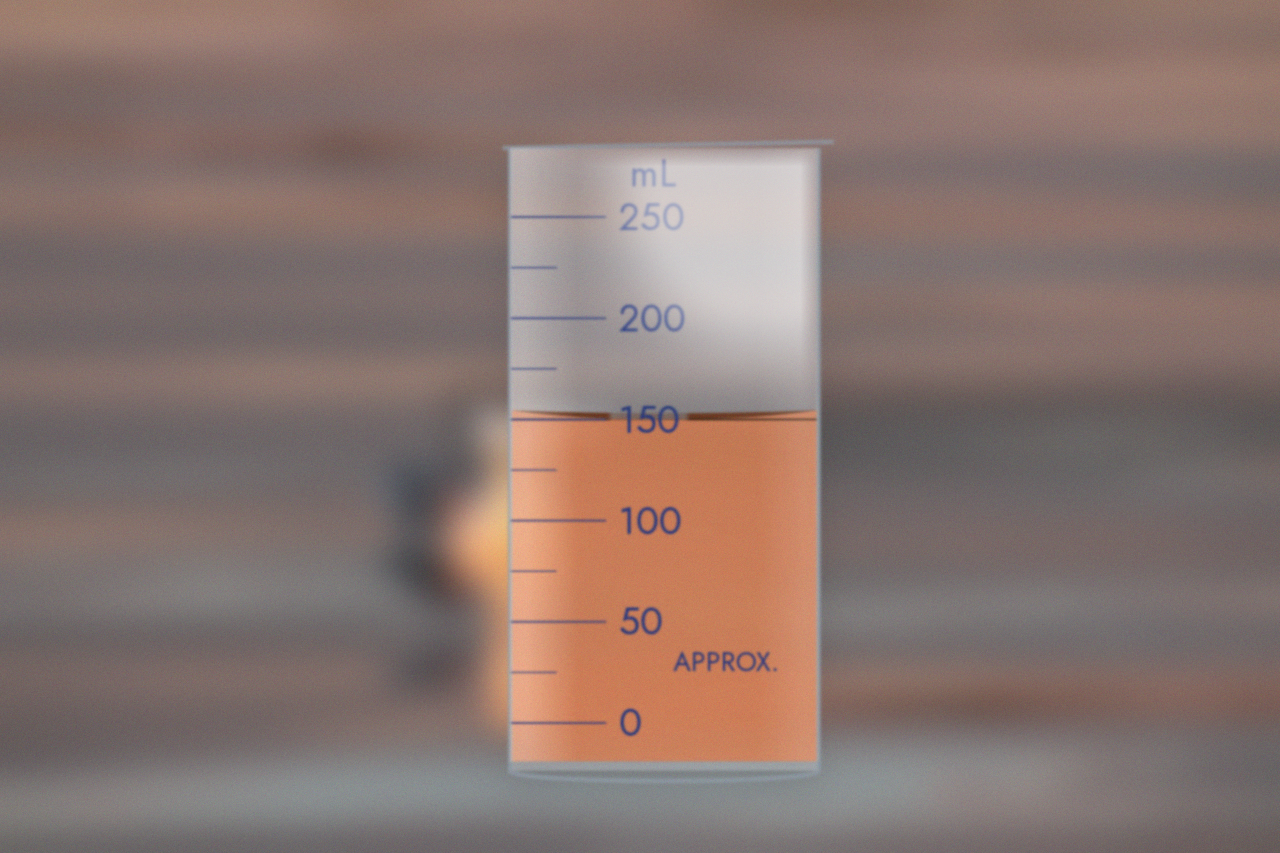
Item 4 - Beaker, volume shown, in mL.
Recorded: 150 mL
